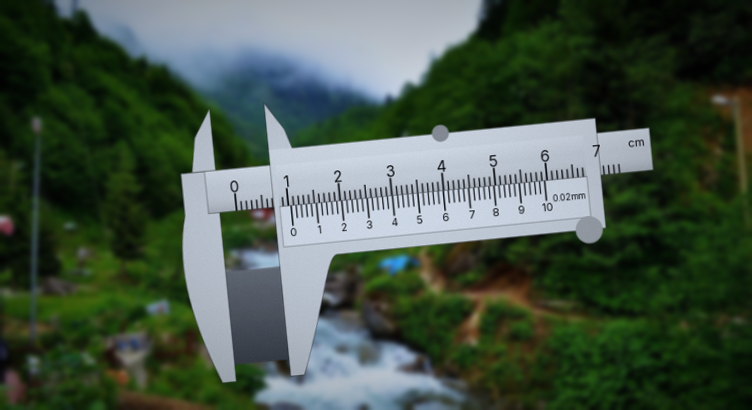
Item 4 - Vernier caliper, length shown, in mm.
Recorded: 10.5 mm
